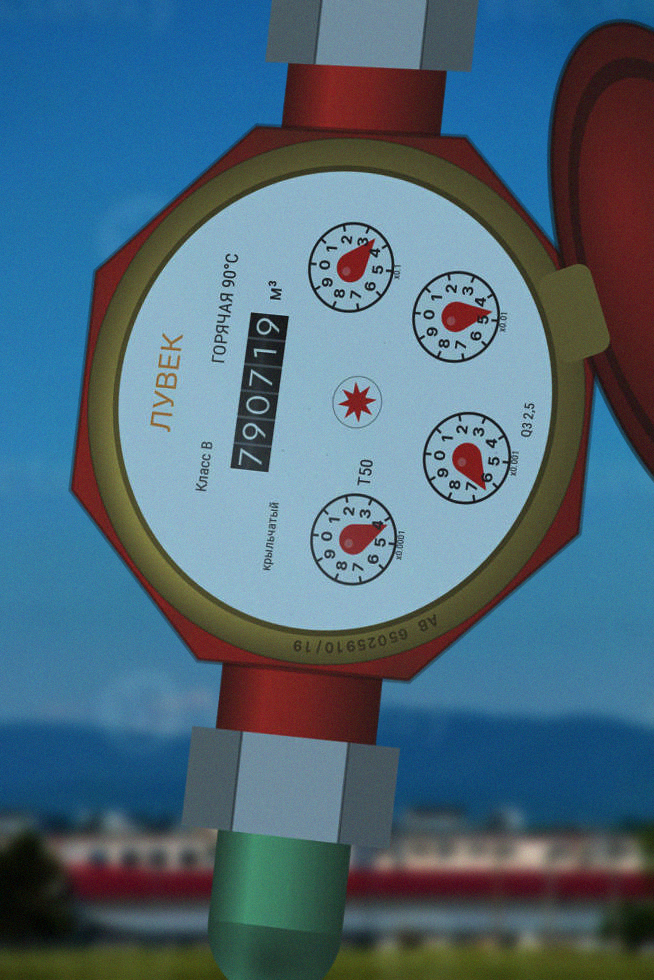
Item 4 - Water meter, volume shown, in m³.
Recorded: 790719.3464 m³
